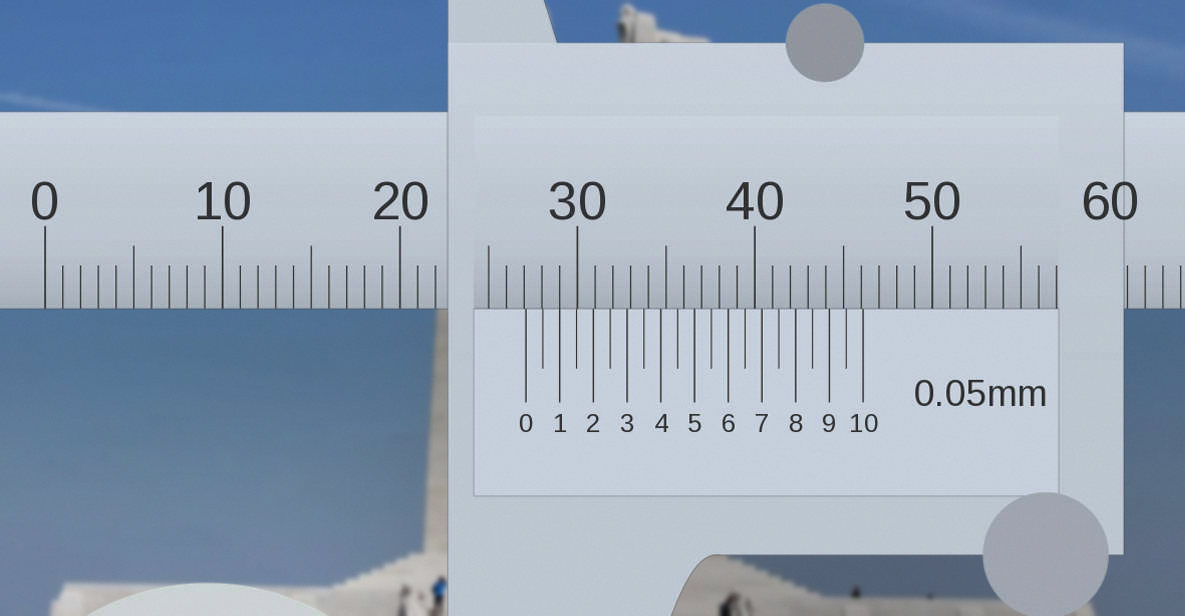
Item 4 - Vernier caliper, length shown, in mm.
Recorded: 27.1 mm
